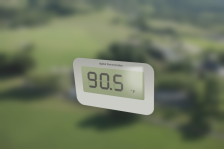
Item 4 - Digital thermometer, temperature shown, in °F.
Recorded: 90.5 °F
